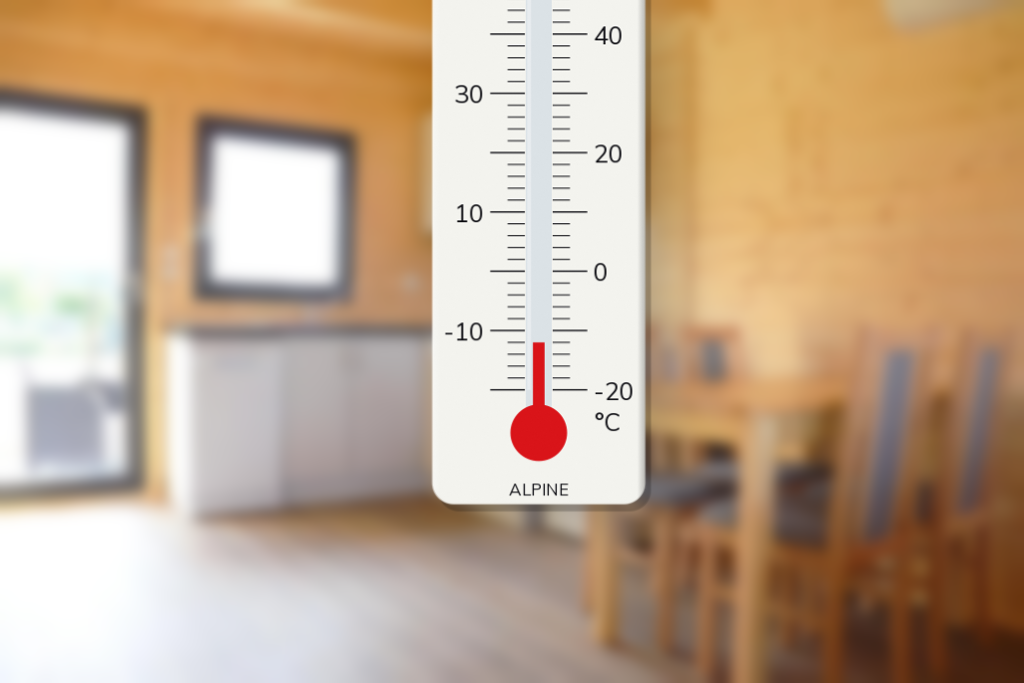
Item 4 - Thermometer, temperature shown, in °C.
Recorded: -12 °C
